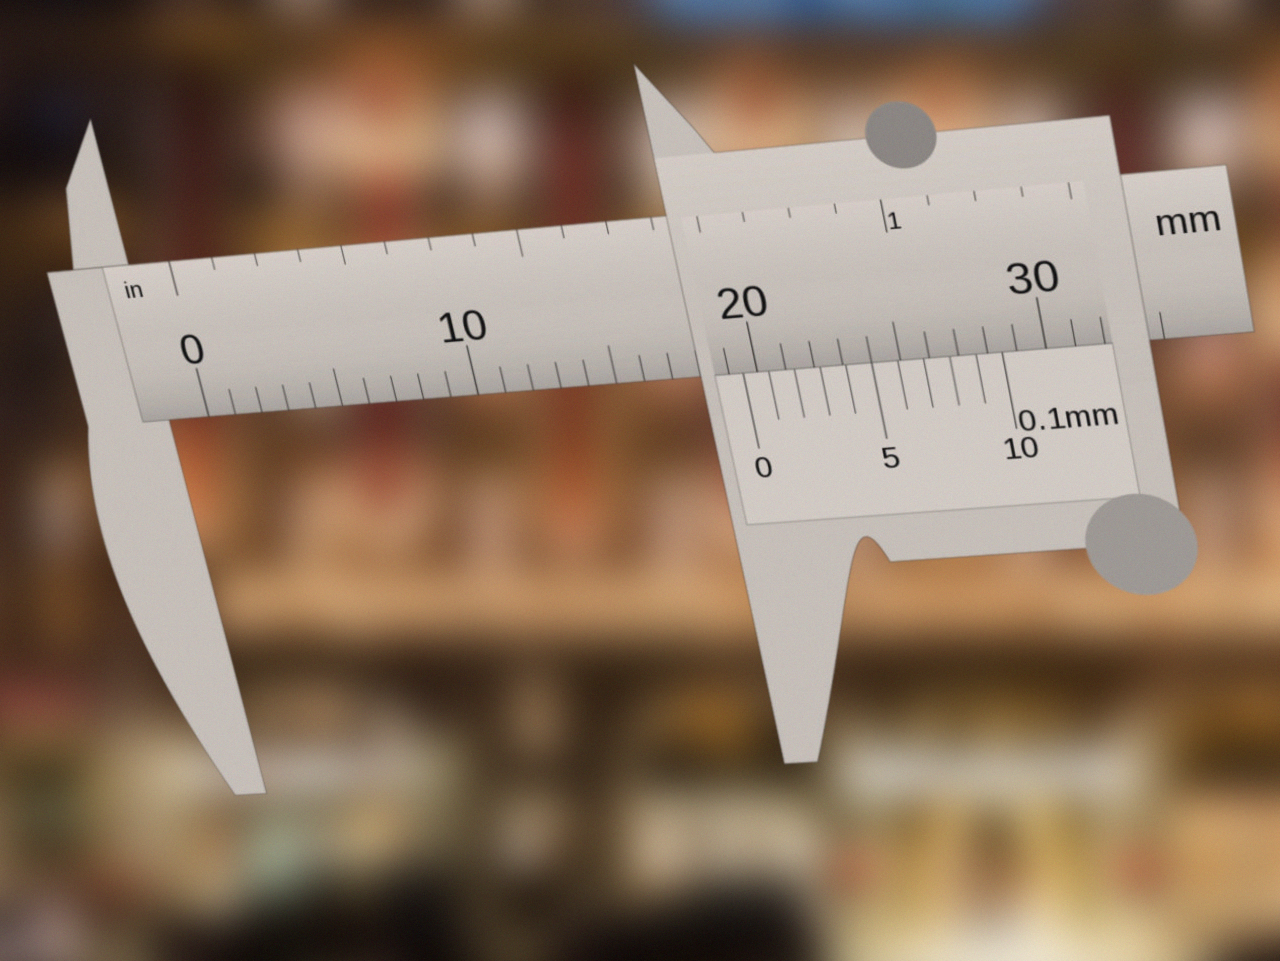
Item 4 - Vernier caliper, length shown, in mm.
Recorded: 19.5 mm
